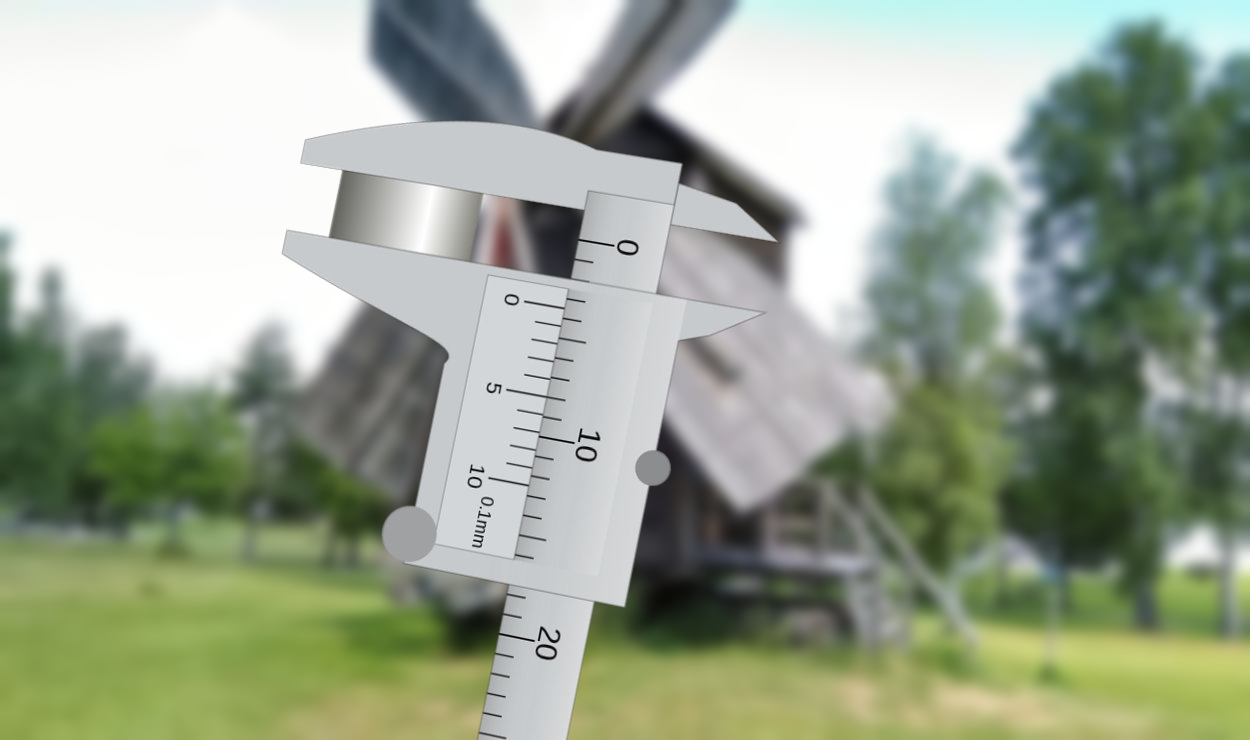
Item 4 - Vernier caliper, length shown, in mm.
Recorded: 3.5 mm
